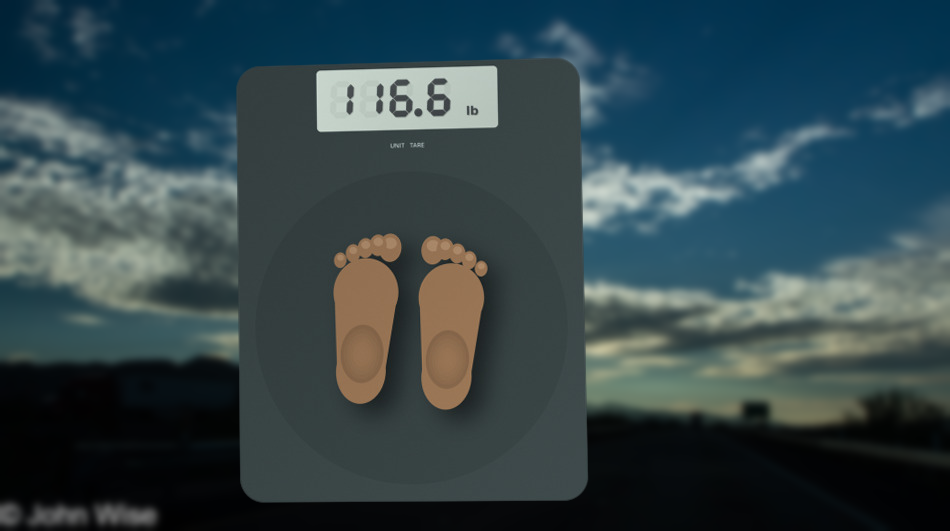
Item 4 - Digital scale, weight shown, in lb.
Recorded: 116.6 lb
